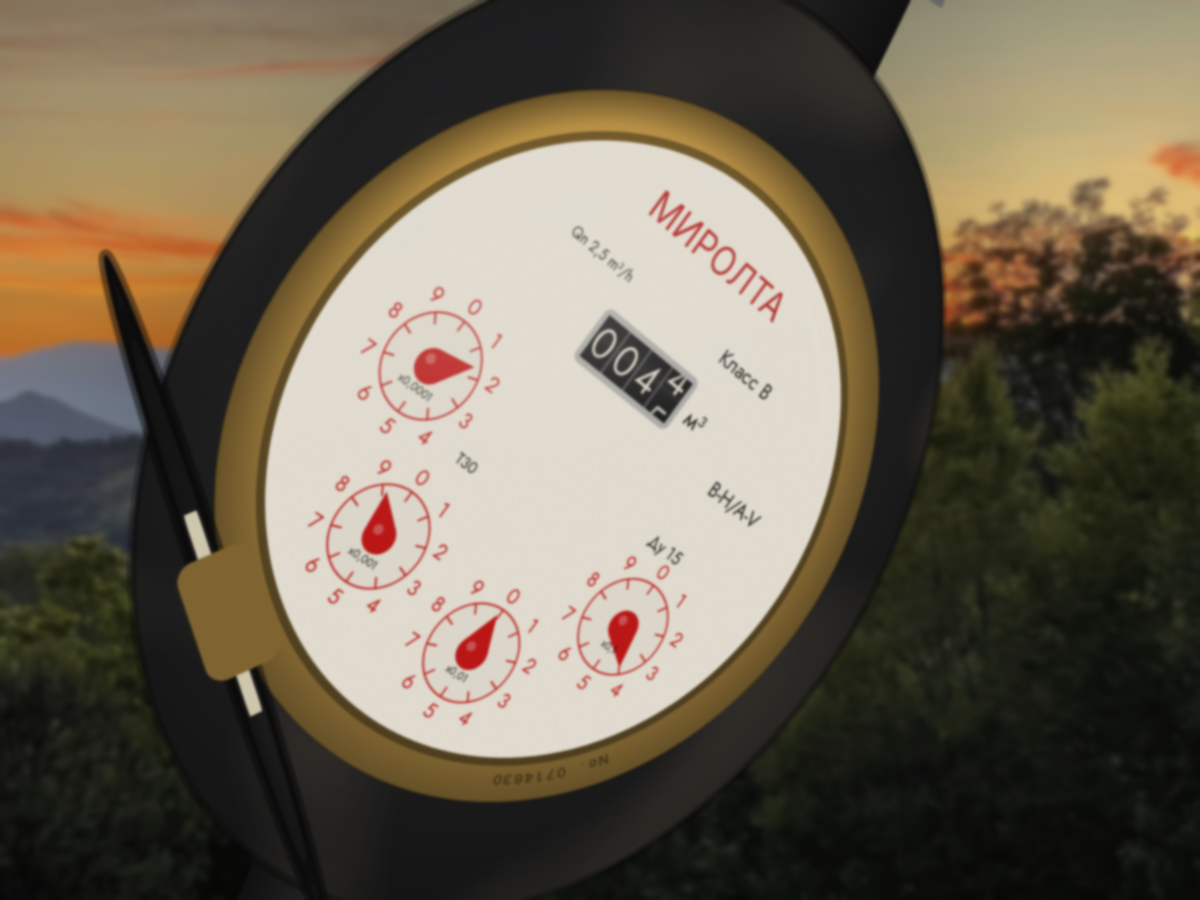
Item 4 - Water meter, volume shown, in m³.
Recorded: 44.3991 m³
